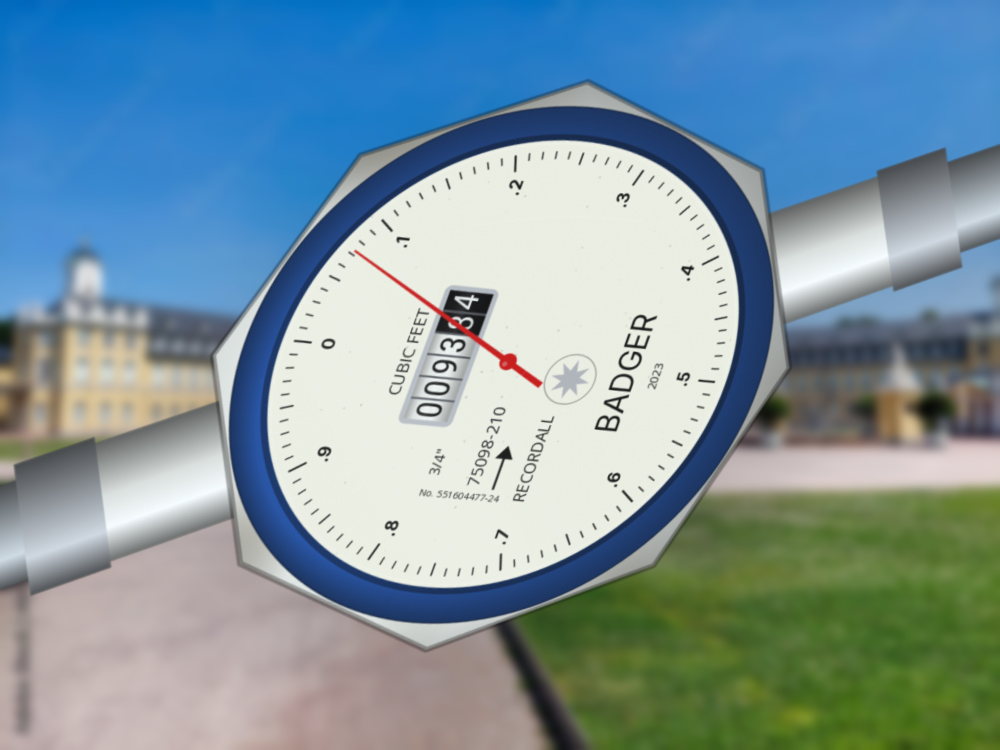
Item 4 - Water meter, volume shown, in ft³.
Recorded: 9384.07 ft³
